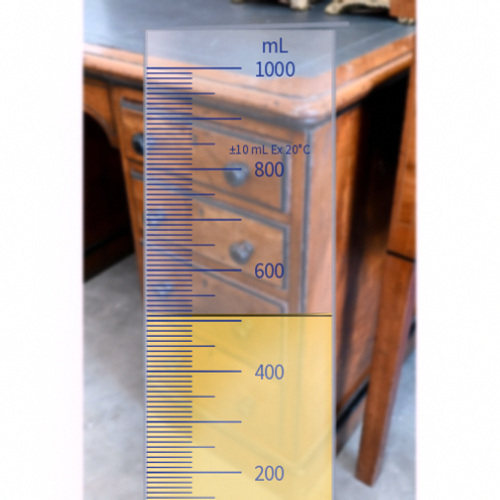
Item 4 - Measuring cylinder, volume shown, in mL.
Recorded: 510 mL
